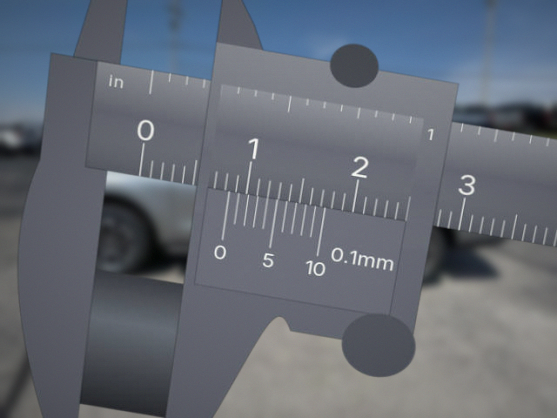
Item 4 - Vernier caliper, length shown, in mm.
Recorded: 8.4 mm
